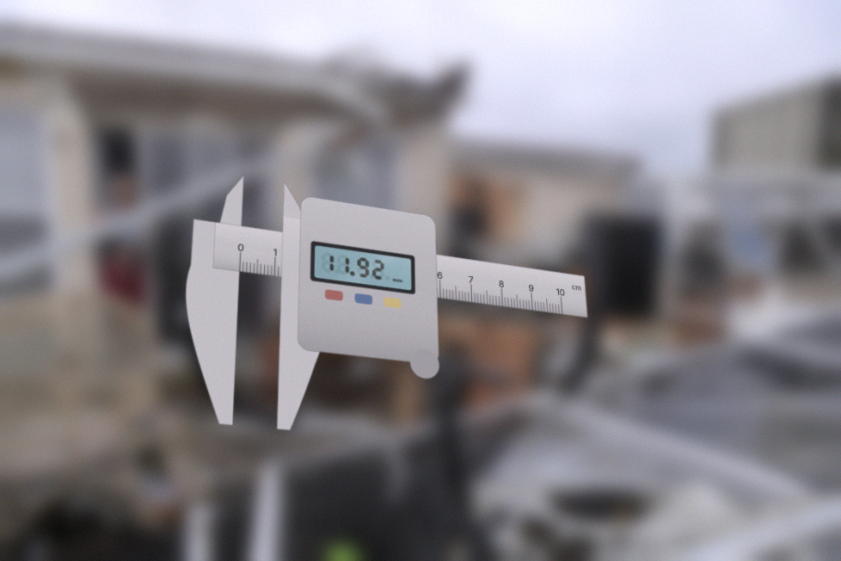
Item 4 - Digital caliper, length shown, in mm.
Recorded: 11.92 mm
